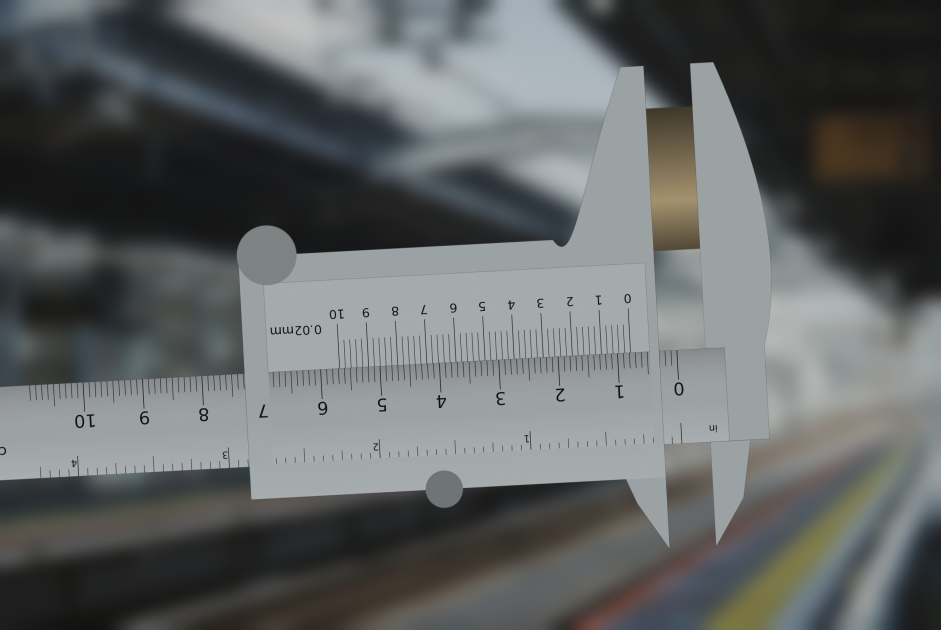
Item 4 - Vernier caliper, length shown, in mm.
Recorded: 7.8 mm
